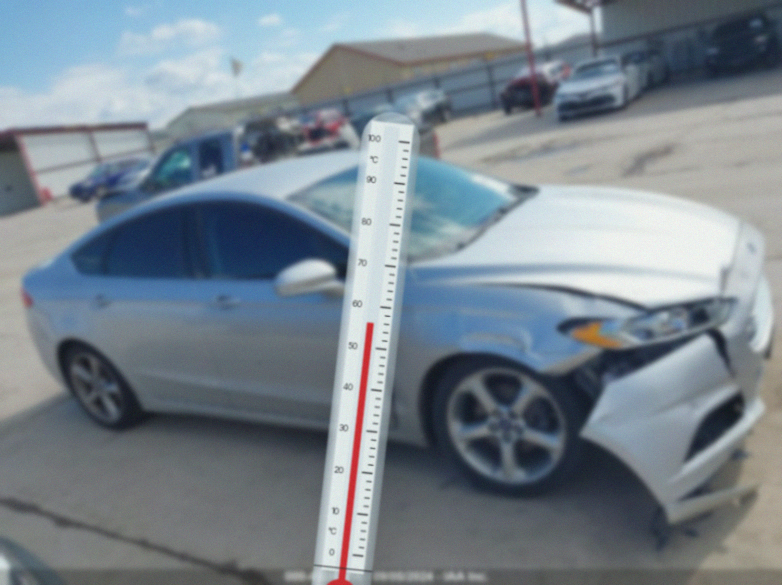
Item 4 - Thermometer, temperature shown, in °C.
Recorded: 56 °C
